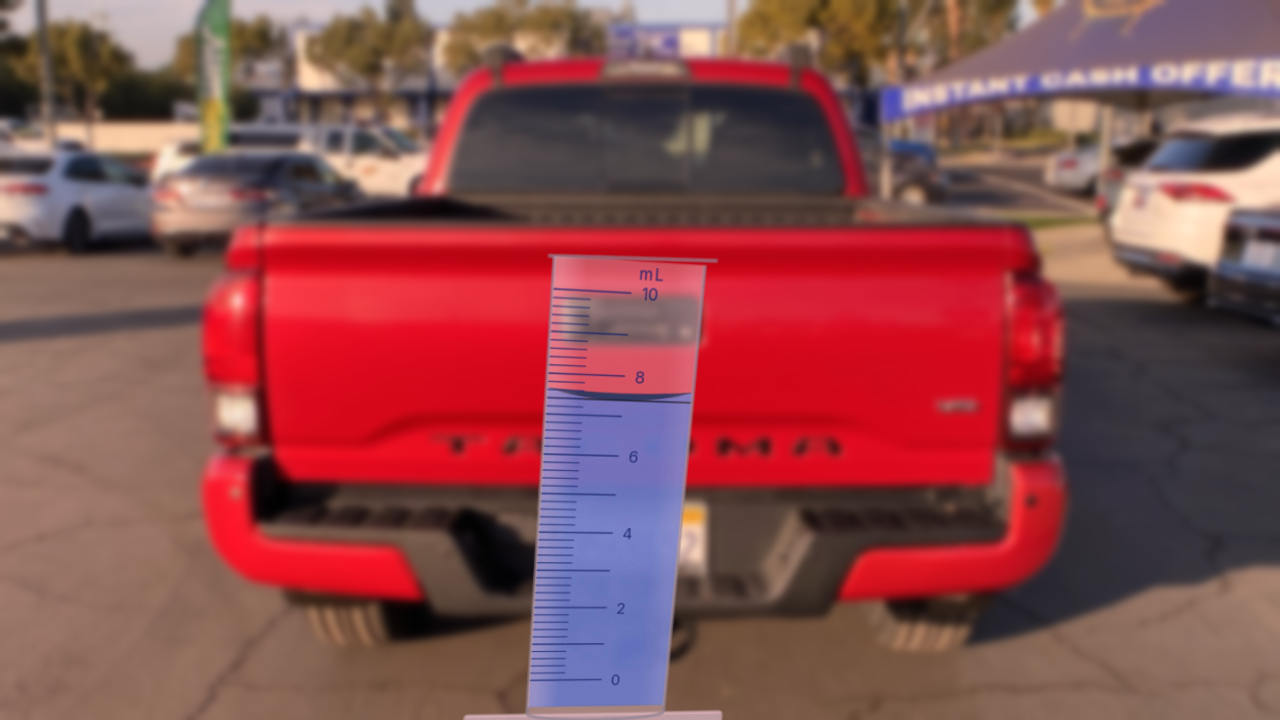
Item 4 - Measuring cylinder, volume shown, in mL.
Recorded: 7.4 mL
